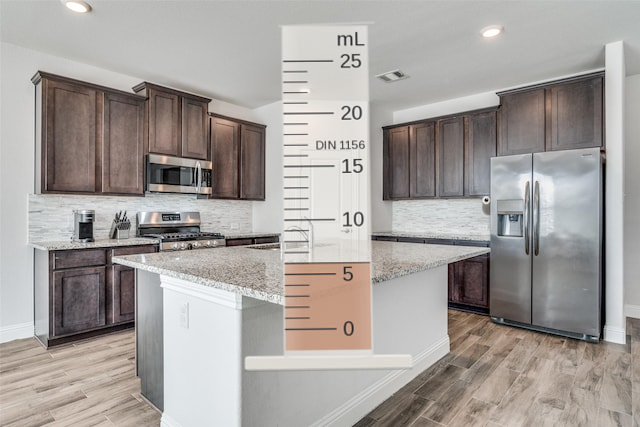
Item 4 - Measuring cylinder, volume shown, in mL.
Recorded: 6 mL
